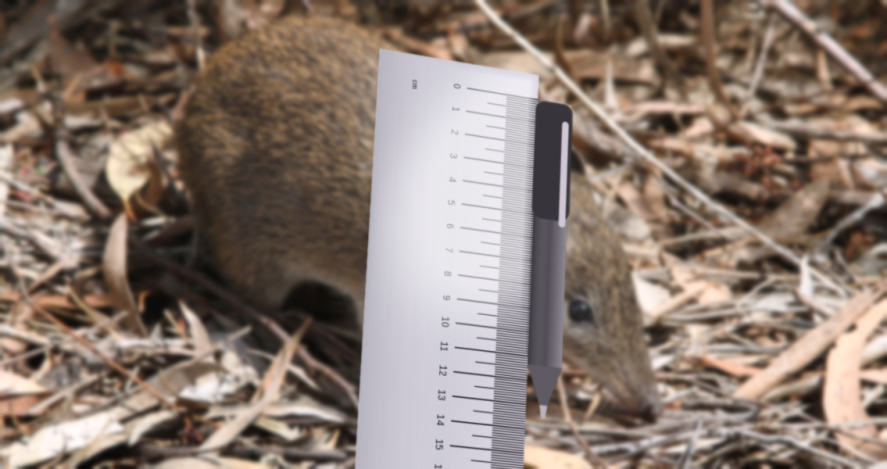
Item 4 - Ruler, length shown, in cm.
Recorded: 13.5 cm
